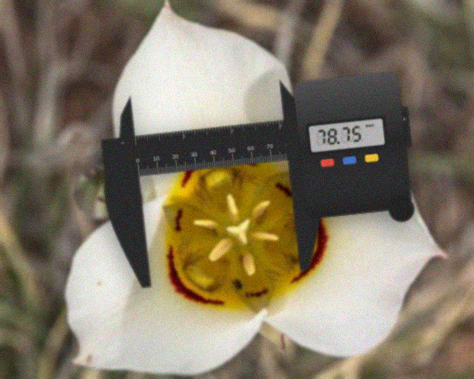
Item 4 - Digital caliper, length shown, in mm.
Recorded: 78.75 mm
